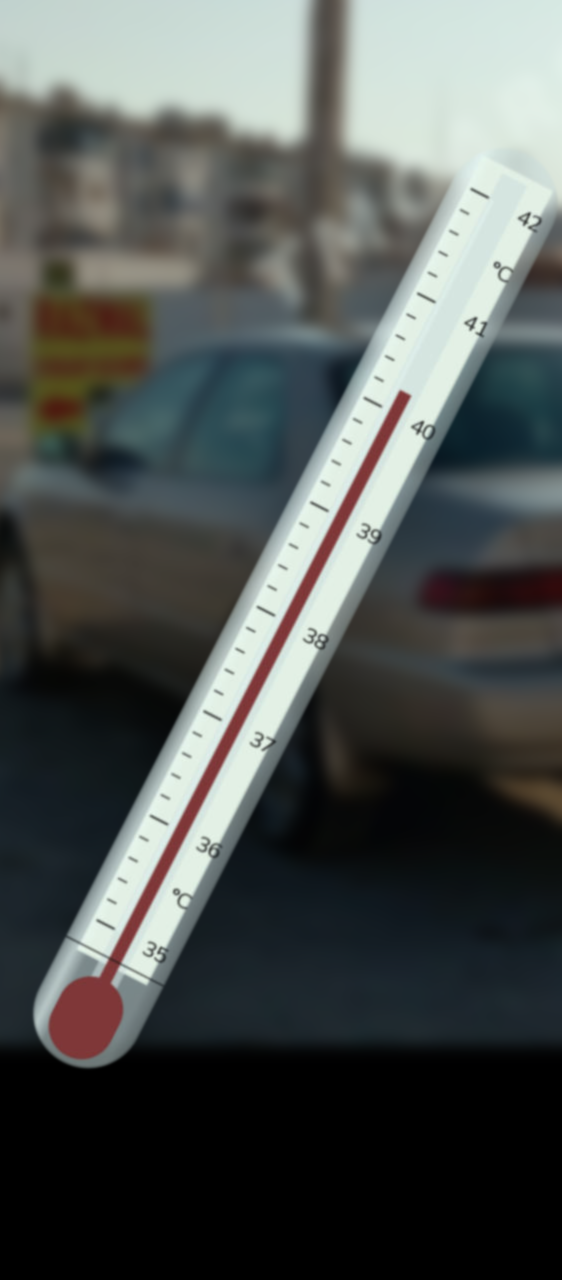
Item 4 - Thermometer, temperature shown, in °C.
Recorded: 40.2 °C
